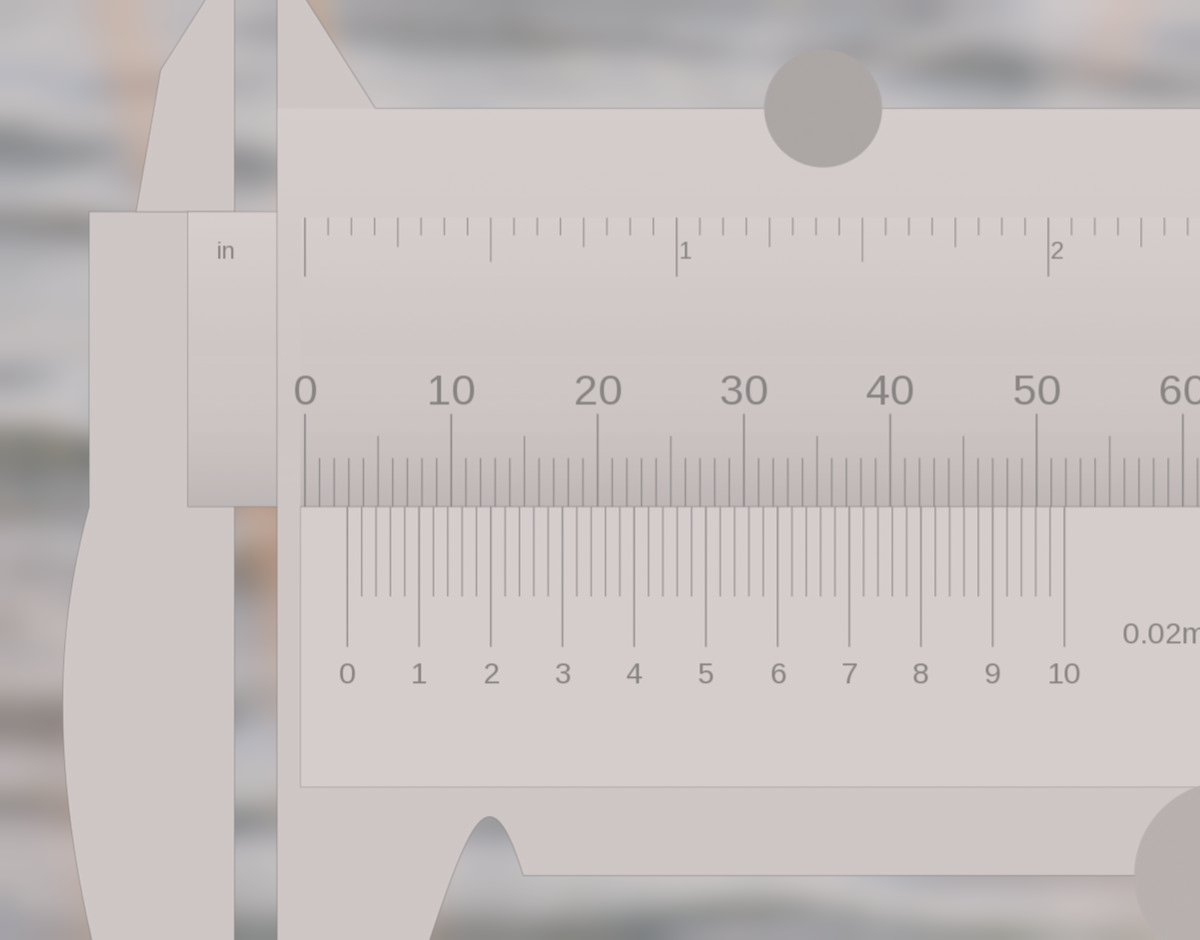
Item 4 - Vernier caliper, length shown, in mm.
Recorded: 2.9 mm
